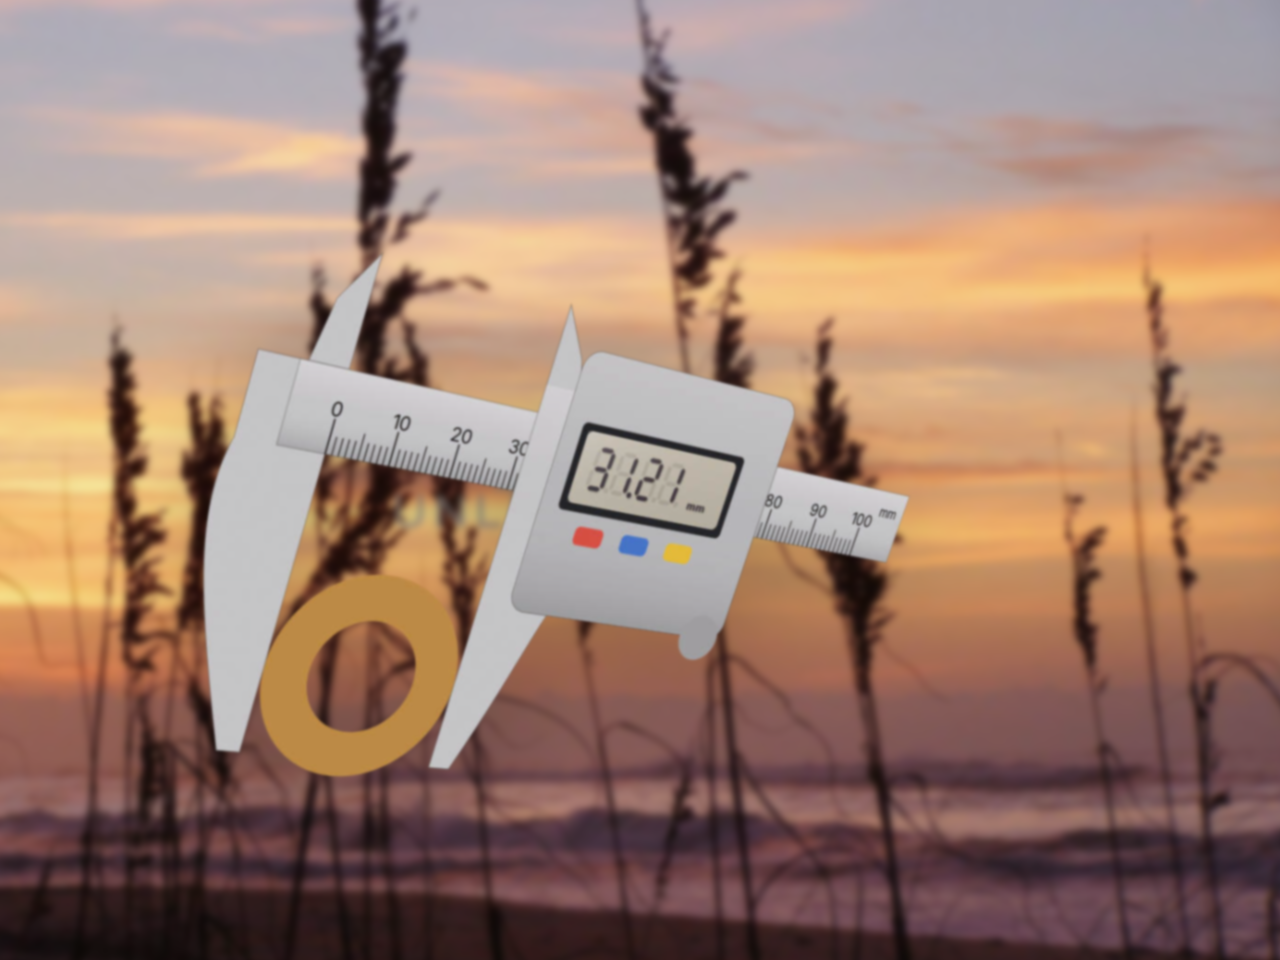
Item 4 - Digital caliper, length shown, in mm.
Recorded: 31.21 mm
